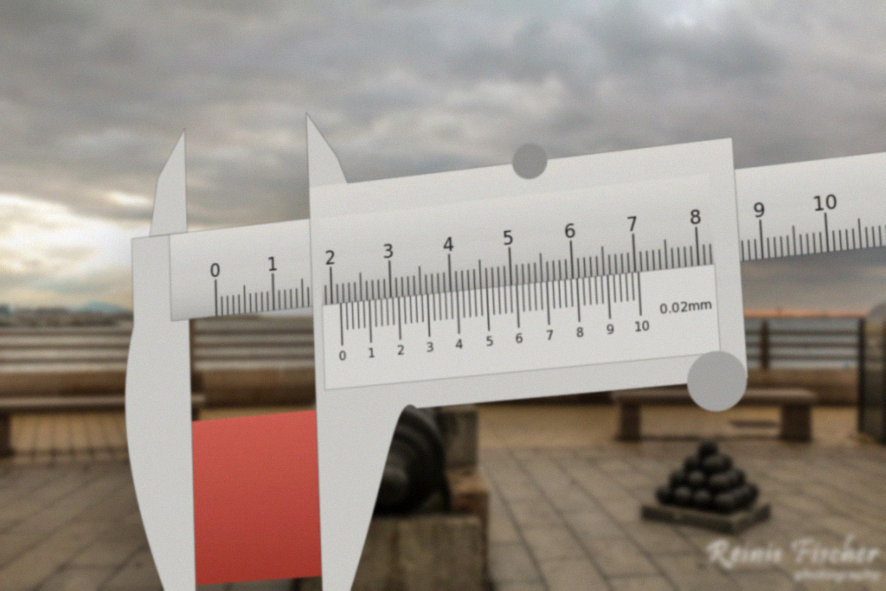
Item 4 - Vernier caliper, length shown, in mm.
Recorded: 21.5 mm
